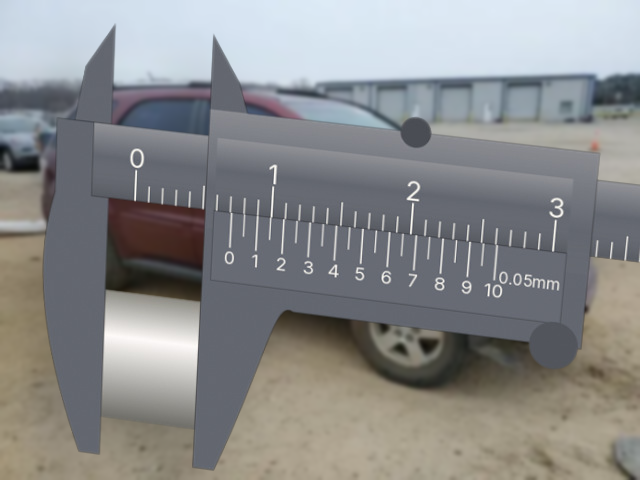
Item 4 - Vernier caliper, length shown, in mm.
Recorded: 7.1 mm
